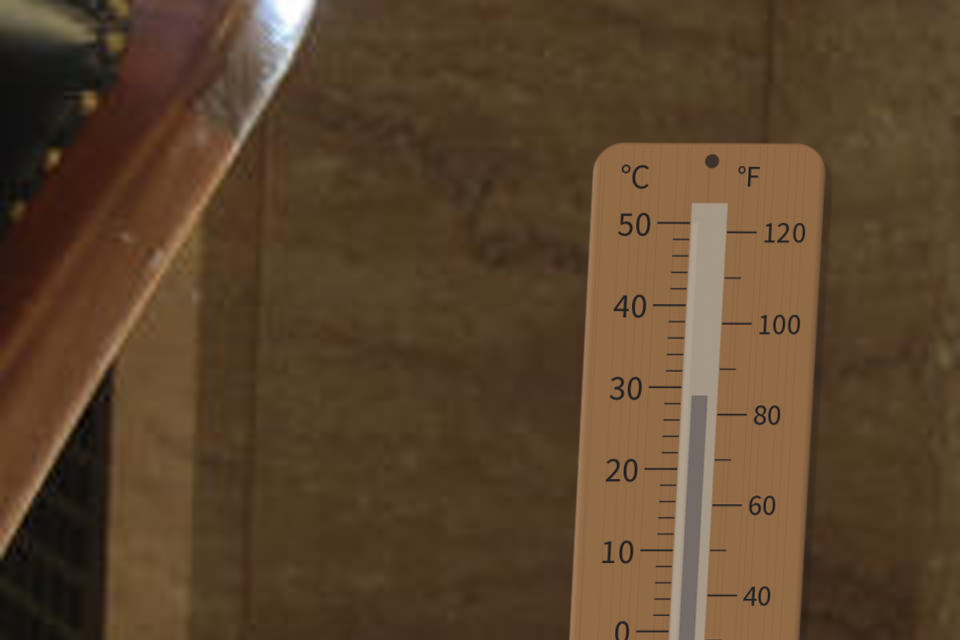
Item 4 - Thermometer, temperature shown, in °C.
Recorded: 29 °C
